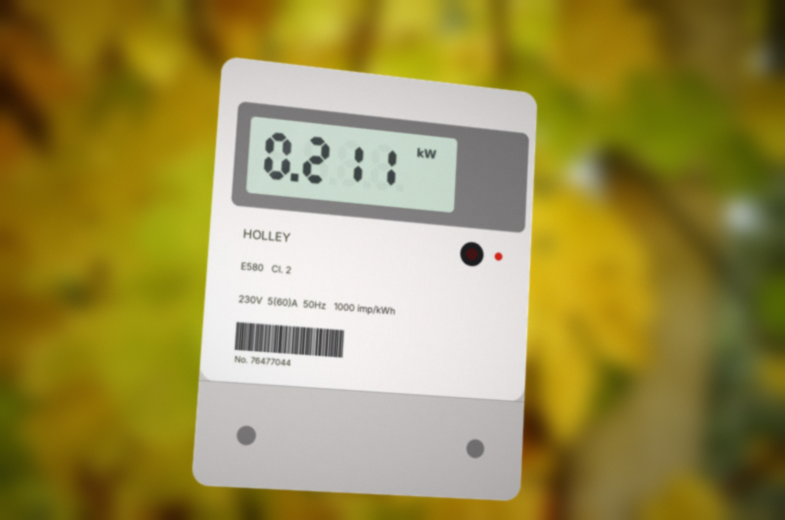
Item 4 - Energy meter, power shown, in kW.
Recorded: 0.211 kW
